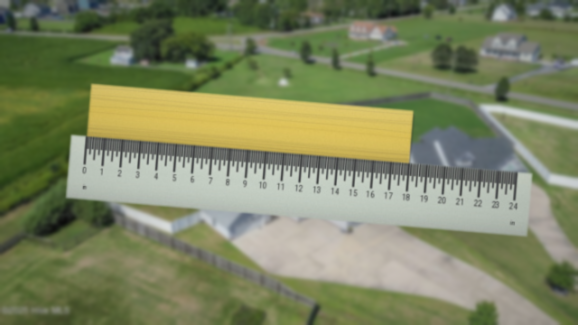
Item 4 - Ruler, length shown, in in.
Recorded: 18 in
